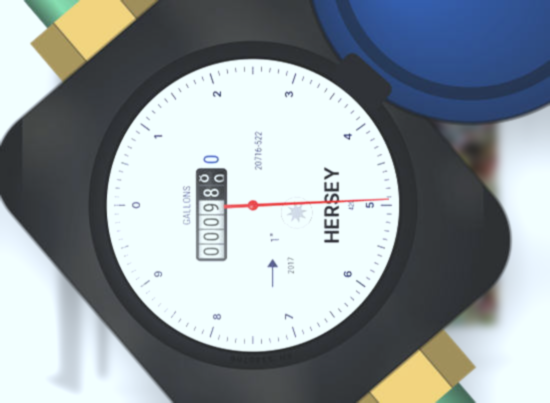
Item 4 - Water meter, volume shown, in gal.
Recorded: 9884.9 gal
